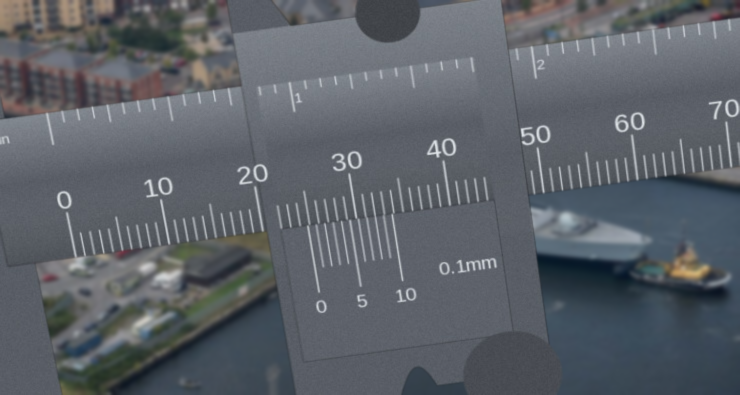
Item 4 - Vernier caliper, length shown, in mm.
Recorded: 24.8 mm
